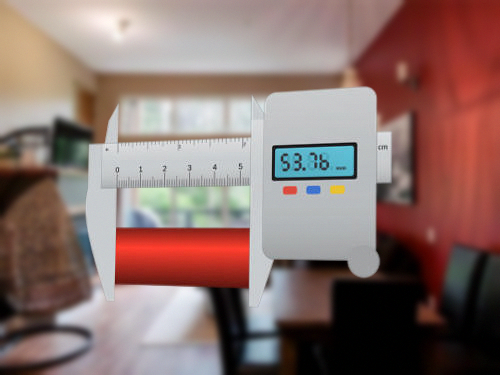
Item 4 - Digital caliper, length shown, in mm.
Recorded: 53.76 mm
